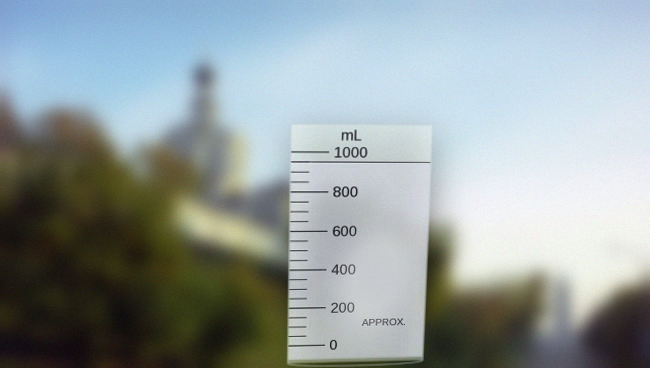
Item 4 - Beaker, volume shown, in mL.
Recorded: 950 mL
